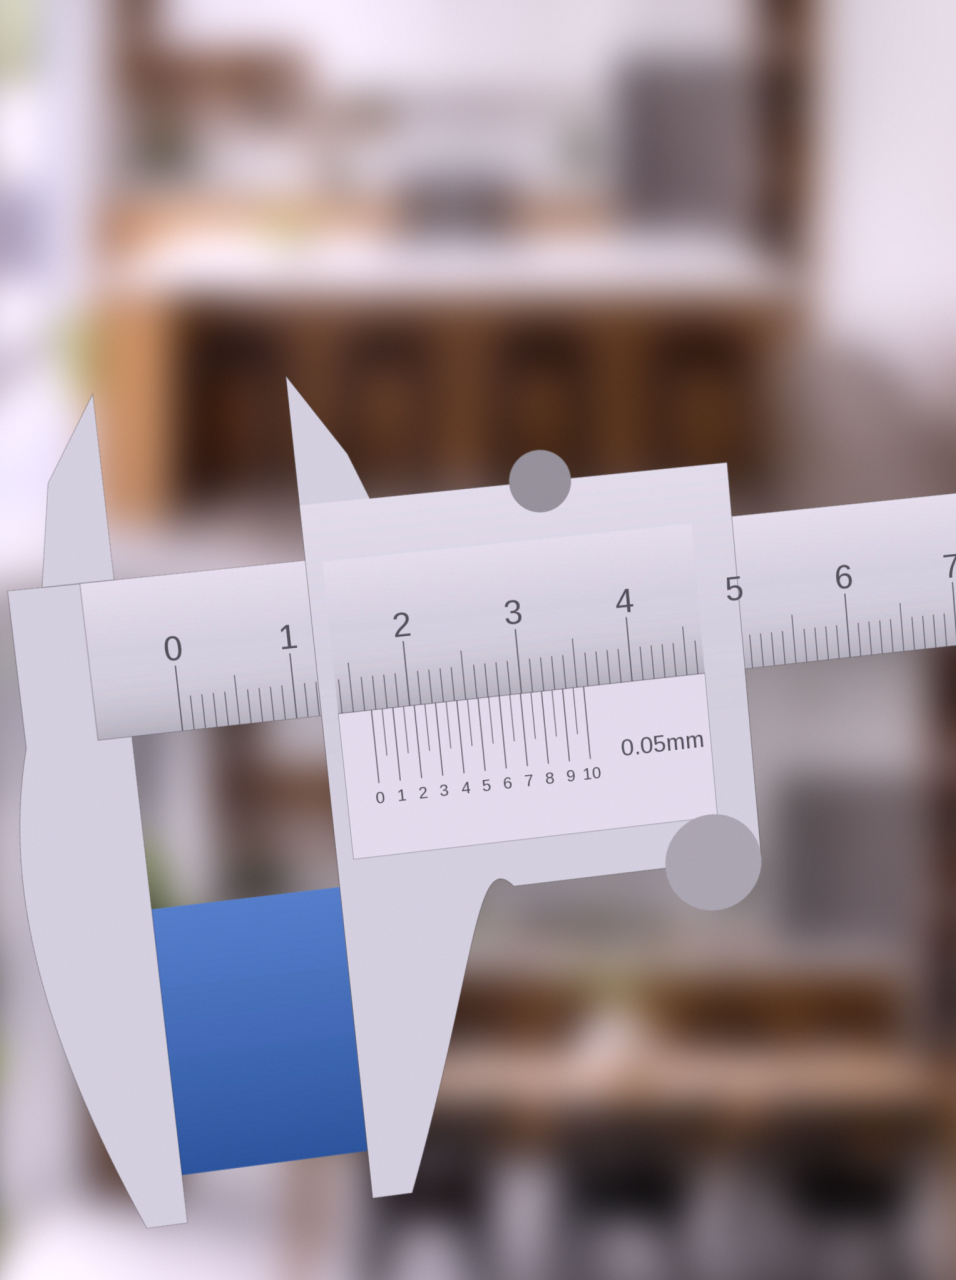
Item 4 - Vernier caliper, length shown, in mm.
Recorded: 16.6 mm
